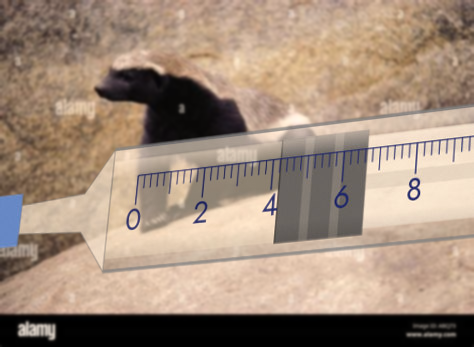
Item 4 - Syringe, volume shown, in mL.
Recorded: 4.2 mL
